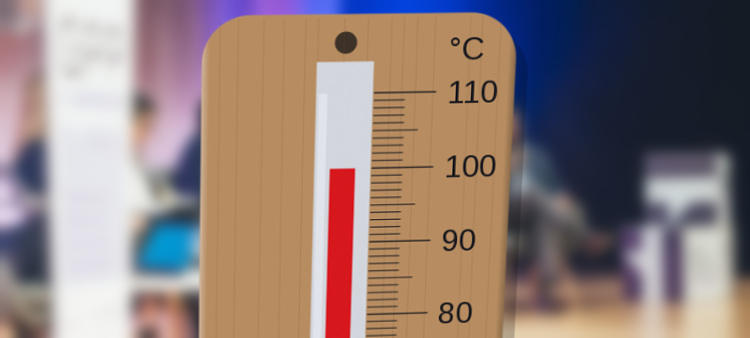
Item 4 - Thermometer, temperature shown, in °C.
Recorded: 100 °C
